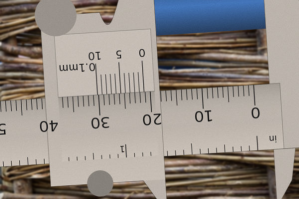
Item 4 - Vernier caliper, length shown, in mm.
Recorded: 21.2 mm
